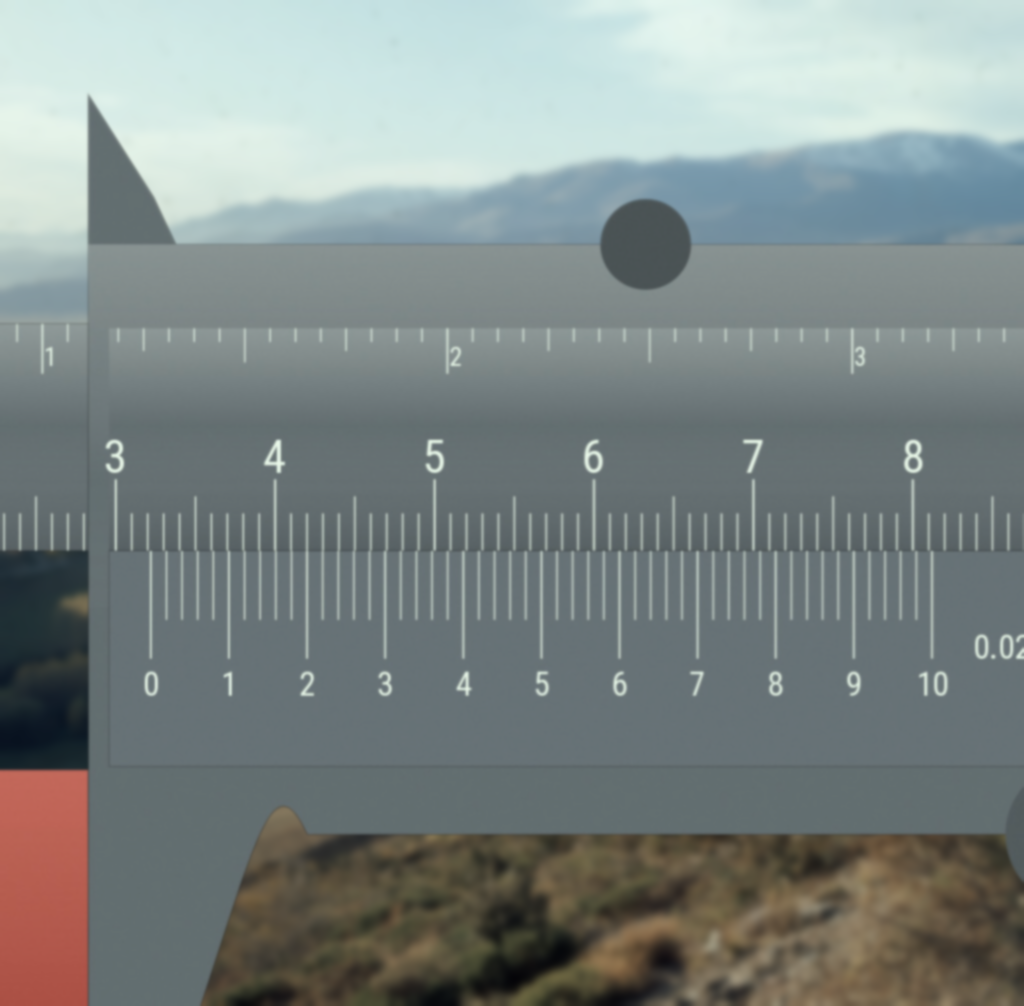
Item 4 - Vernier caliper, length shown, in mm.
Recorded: 32.2 mm
